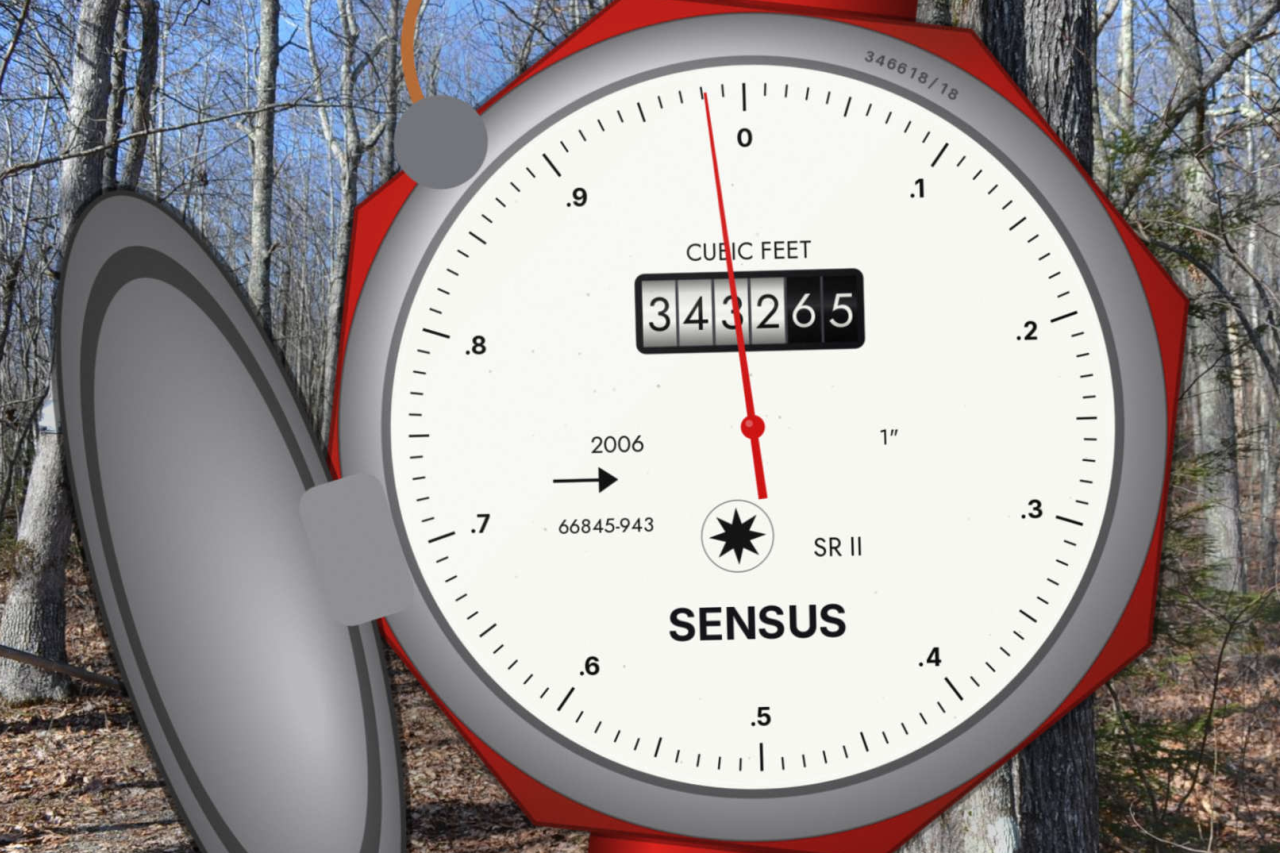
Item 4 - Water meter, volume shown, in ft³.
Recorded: 343264.98 ft³
